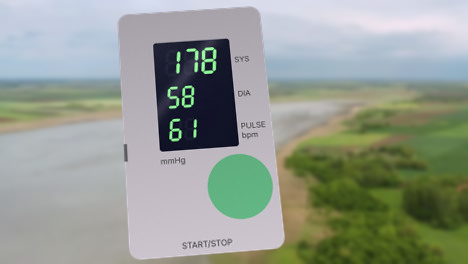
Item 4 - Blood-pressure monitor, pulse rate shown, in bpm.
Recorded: 61 bpm
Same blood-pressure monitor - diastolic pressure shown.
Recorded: 58 mmHg
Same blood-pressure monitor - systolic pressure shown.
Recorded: 178 mmHg
